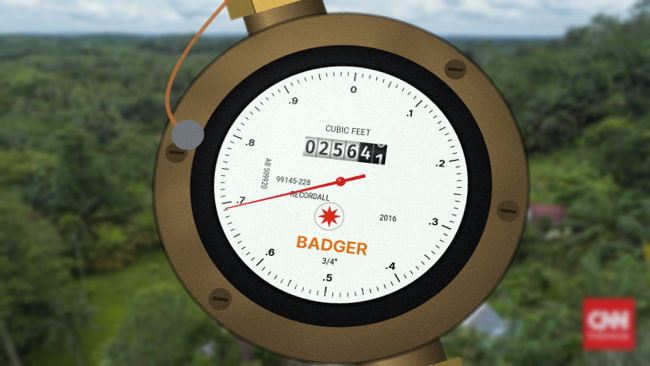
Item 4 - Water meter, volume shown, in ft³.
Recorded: 25640.69 ft³
